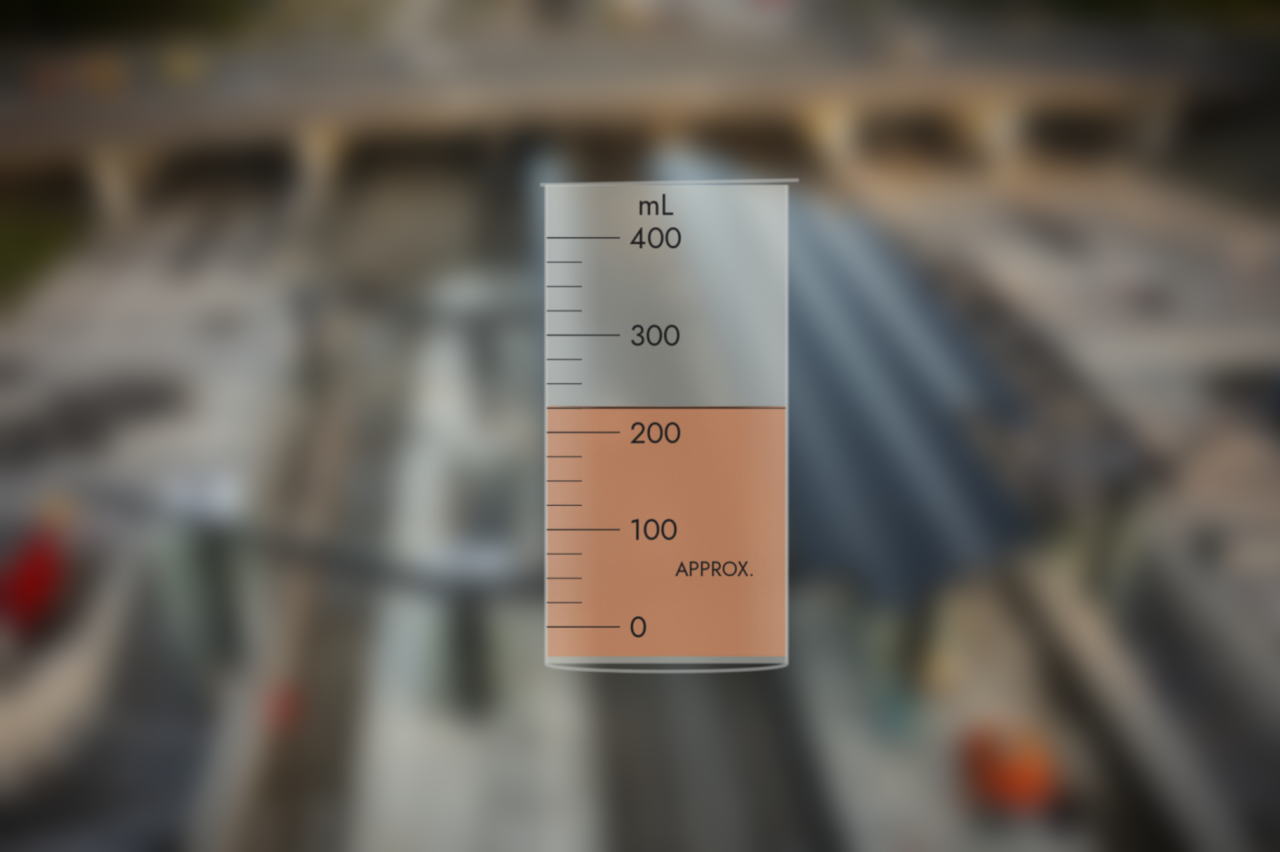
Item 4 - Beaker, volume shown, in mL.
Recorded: 225 mL
